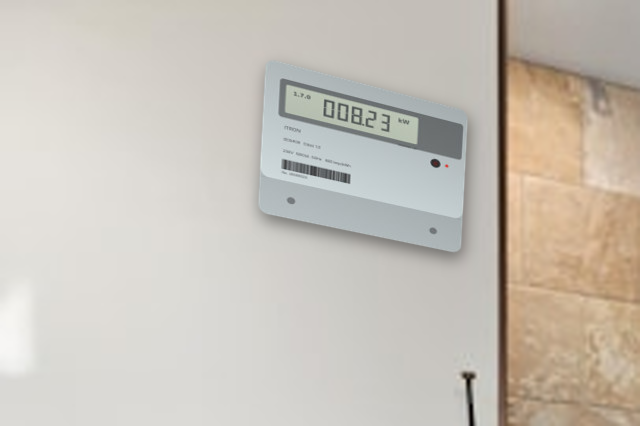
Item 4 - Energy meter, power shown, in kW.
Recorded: 8.23 kW
